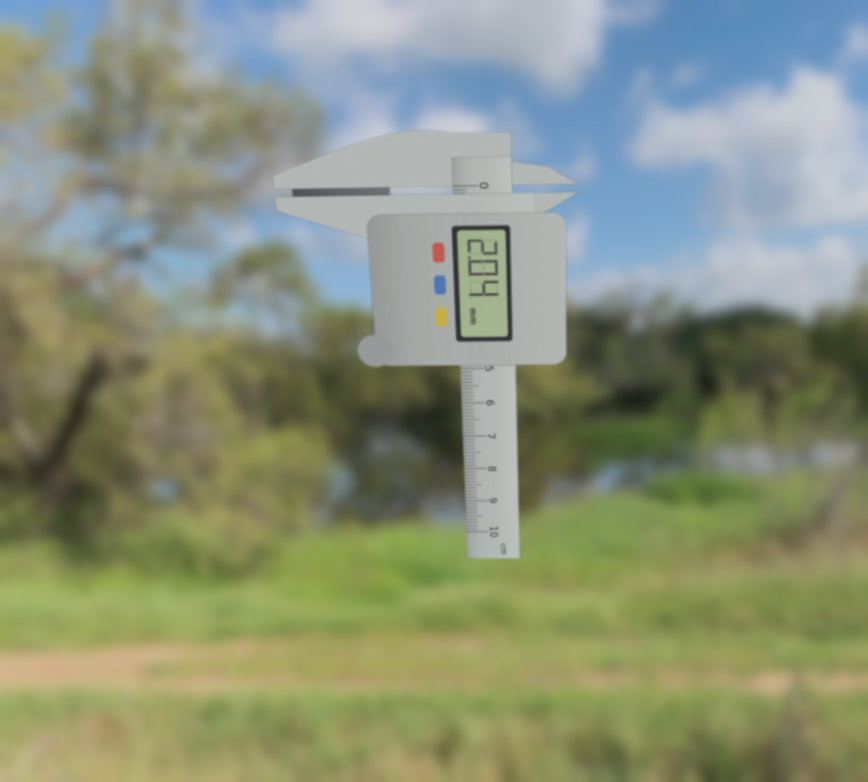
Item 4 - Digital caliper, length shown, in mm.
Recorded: 2.04 mm
